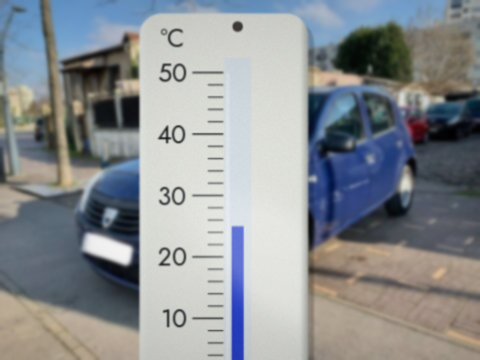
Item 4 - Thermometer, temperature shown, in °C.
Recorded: 25 °C
